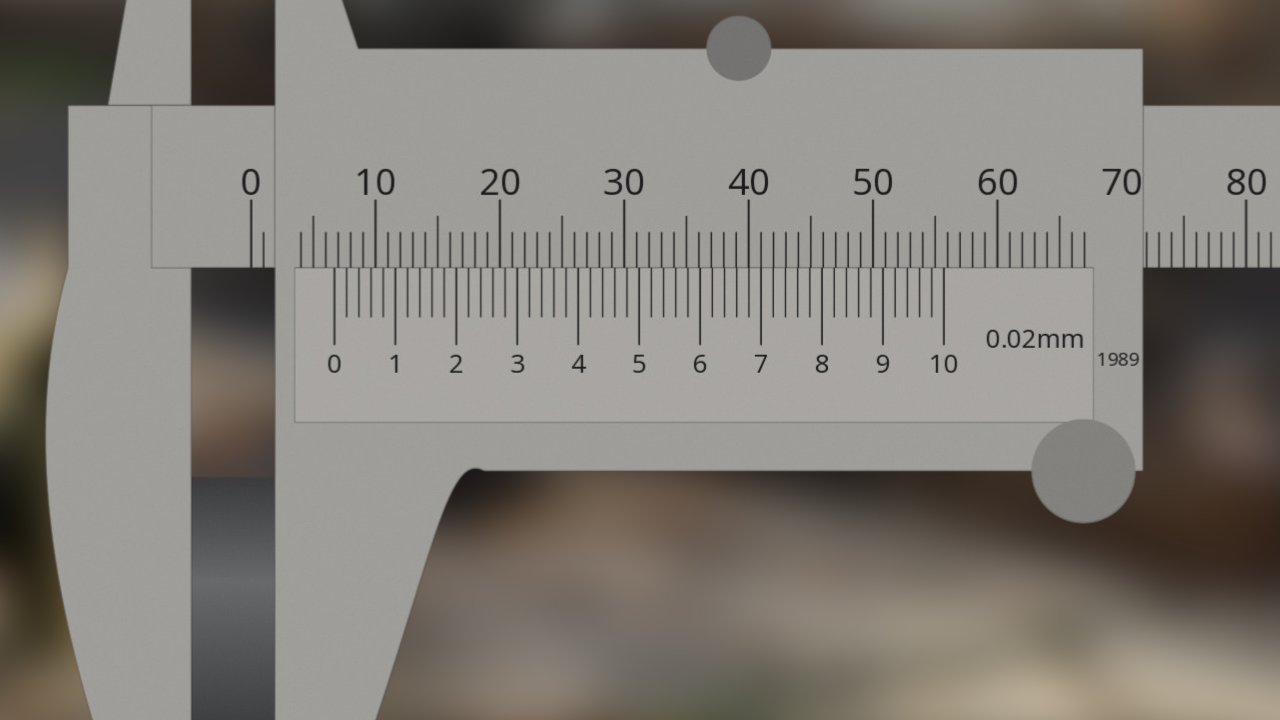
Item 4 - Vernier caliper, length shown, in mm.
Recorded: 6.7 mm
